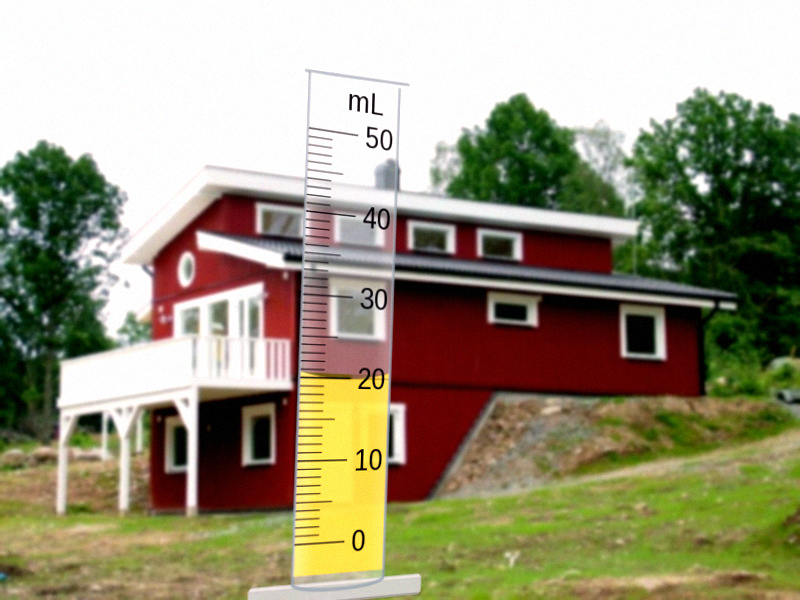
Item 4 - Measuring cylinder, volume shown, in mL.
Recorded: 20 mL
